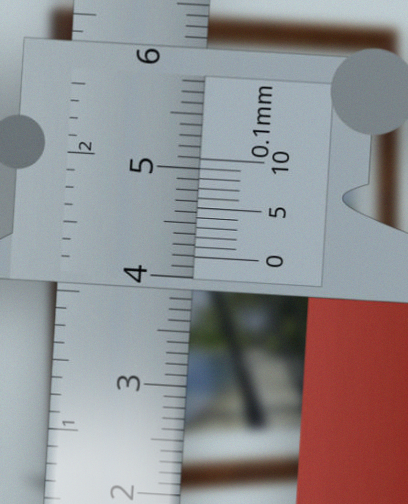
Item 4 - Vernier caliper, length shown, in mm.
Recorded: 41.9 mm
